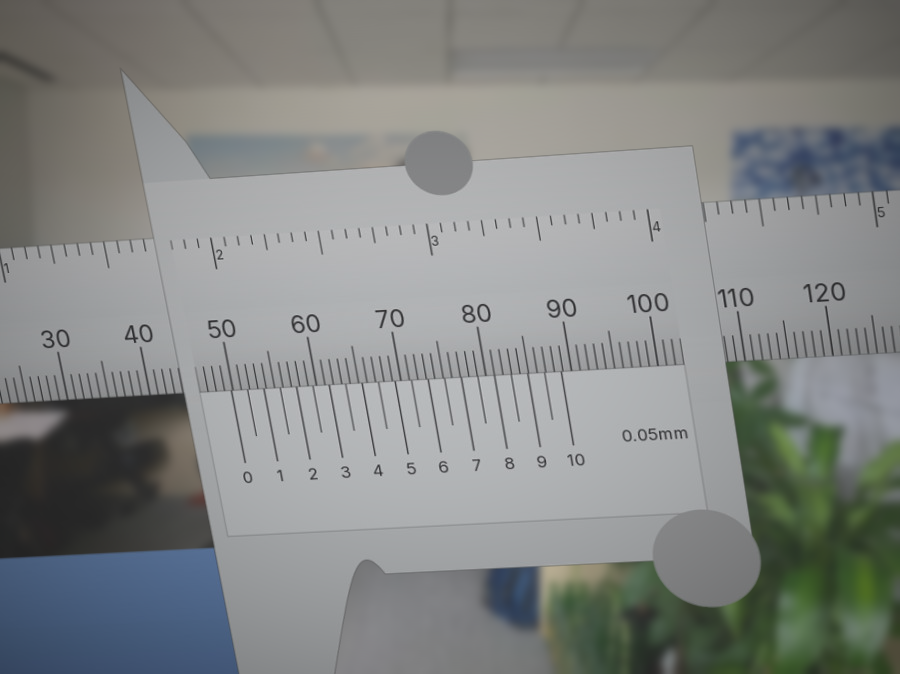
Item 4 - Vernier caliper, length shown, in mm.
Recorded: 49.8 mm
